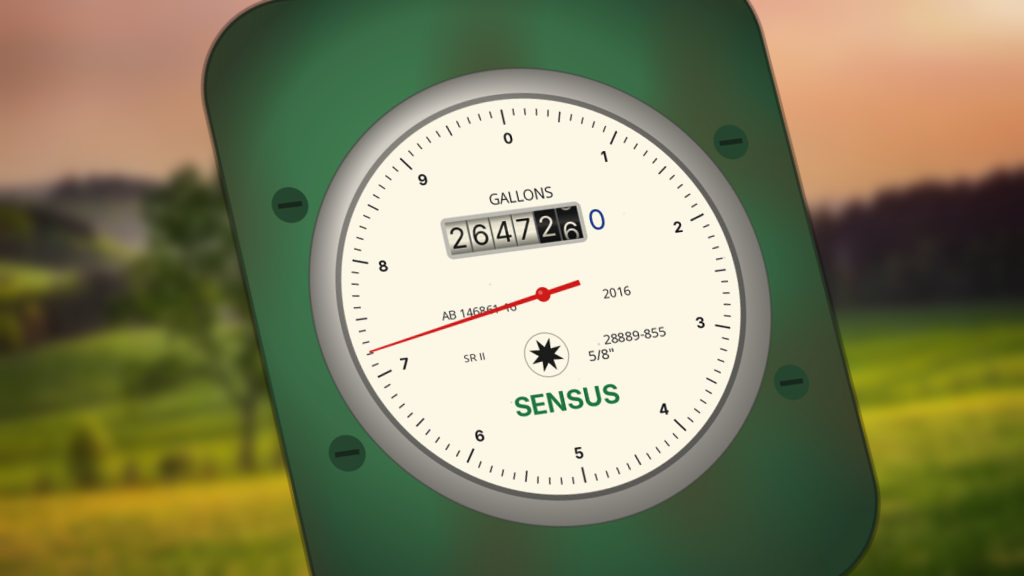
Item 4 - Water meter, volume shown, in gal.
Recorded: 2647257.2 gal
